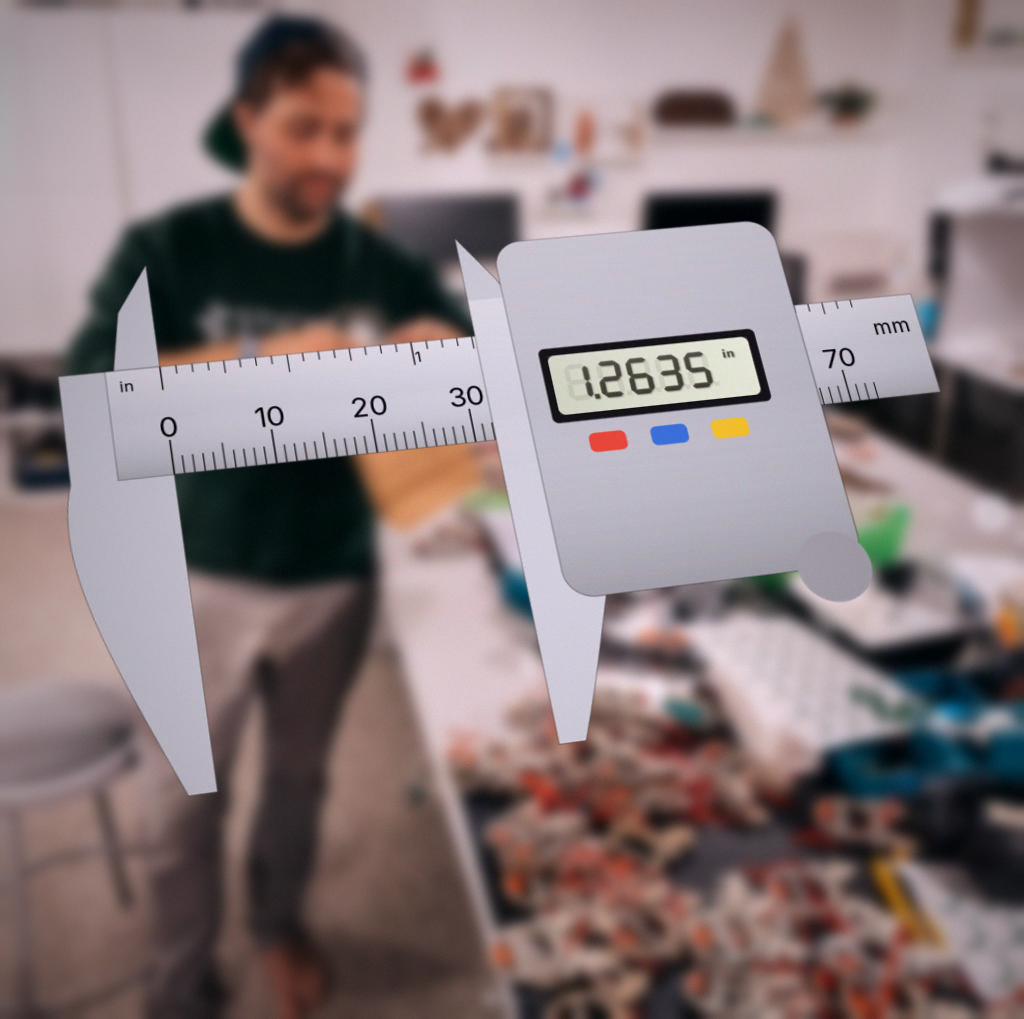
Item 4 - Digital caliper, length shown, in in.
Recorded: 1.2635 in
